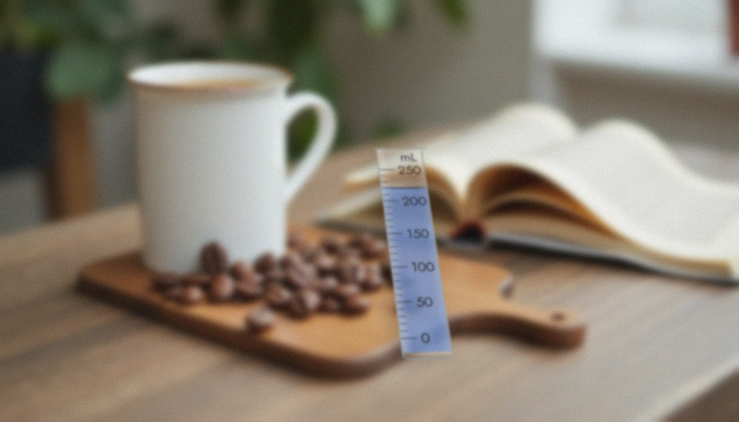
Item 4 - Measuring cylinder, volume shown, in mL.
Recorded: 220 mL
